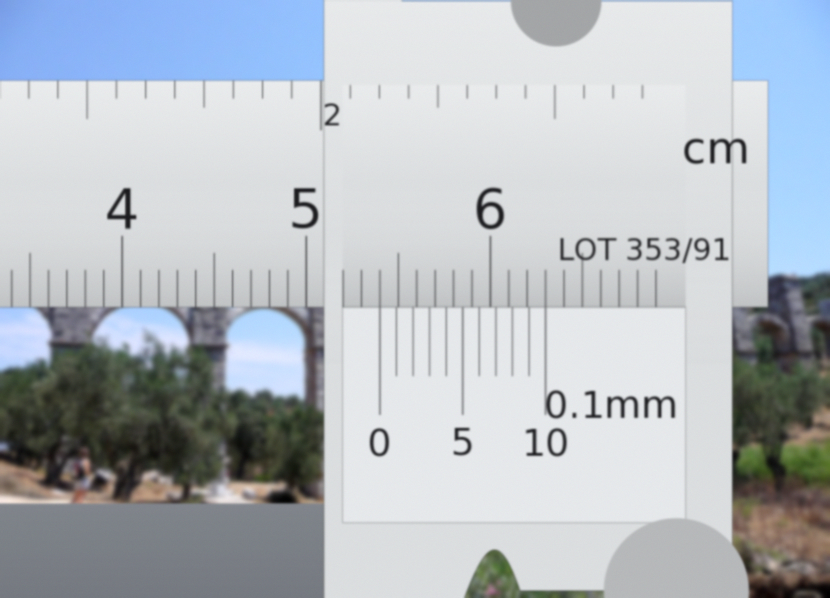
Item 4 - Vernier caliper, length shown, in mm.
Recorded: 54.0 mm
